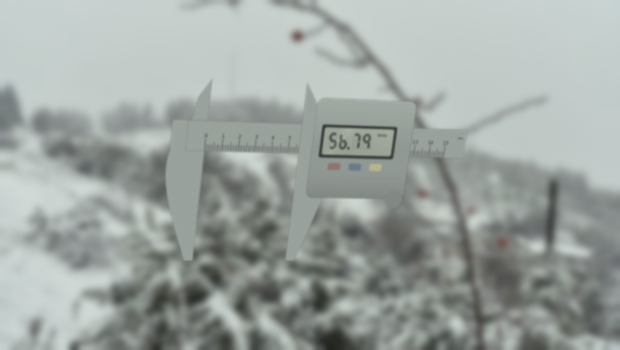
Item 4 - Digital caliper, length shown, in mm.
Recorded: 56.79 mm
